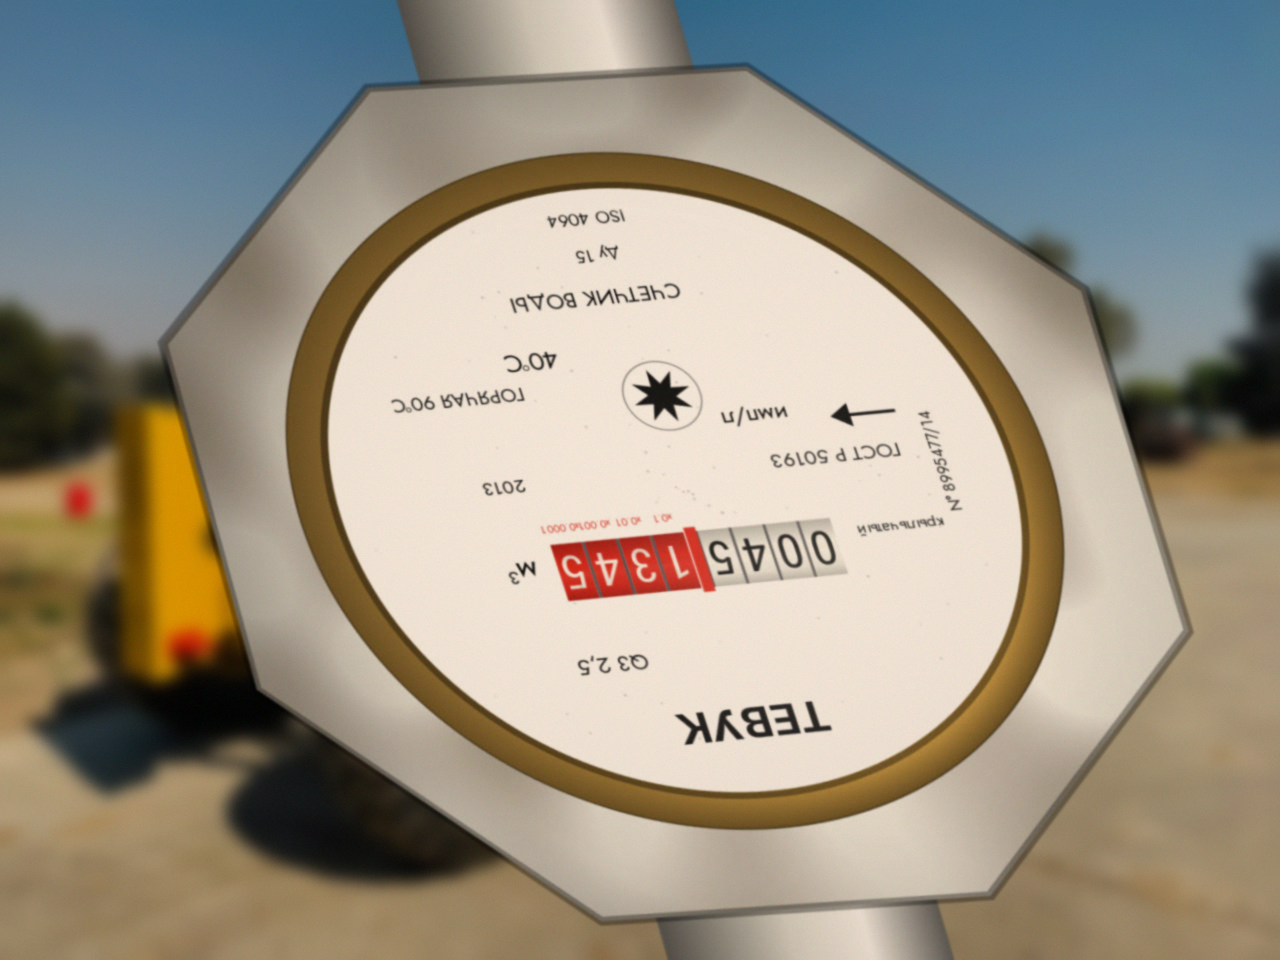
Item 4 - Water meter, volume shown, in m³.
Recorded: 45.1345 m³
